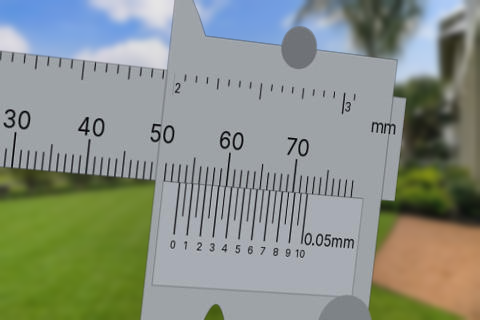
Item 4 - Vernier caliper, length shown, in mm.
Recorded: 53.2 mm
